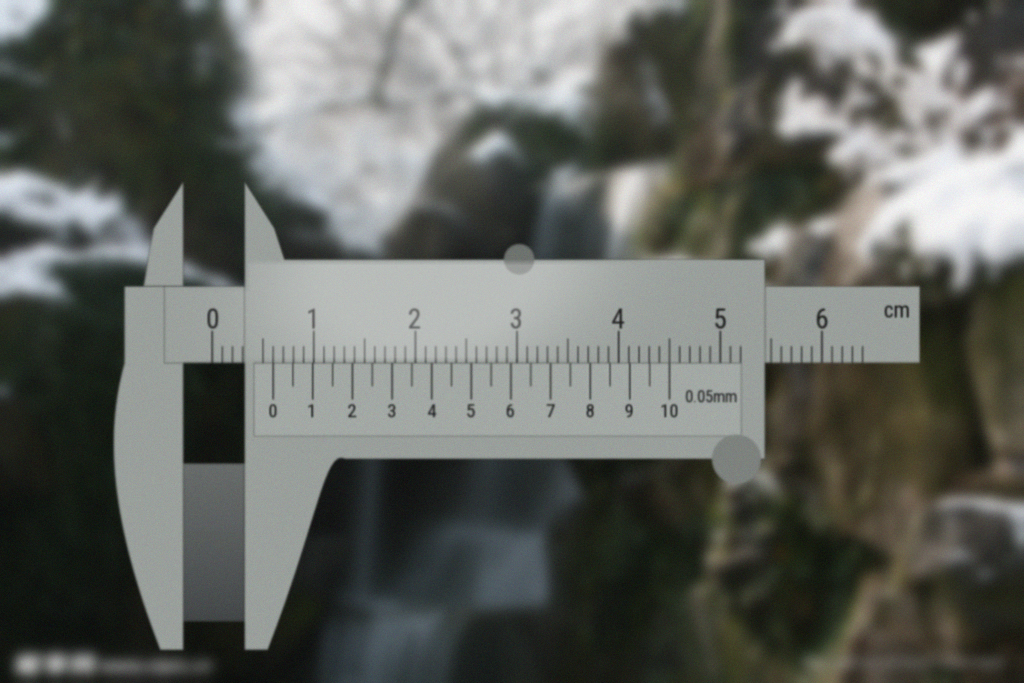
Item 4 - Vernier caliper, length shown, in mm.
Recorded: 6.0 mm
